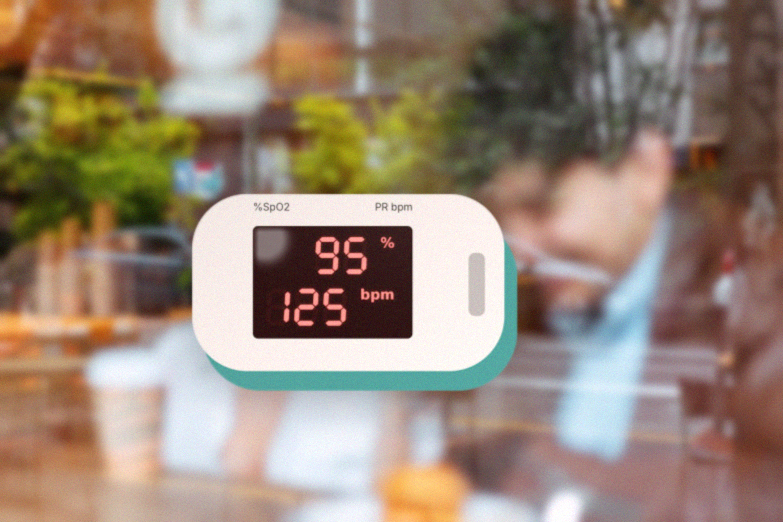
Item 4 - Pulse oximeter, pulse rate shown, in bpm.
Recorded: 125 bpm
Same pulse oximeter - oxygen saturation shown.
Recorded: 95 %
